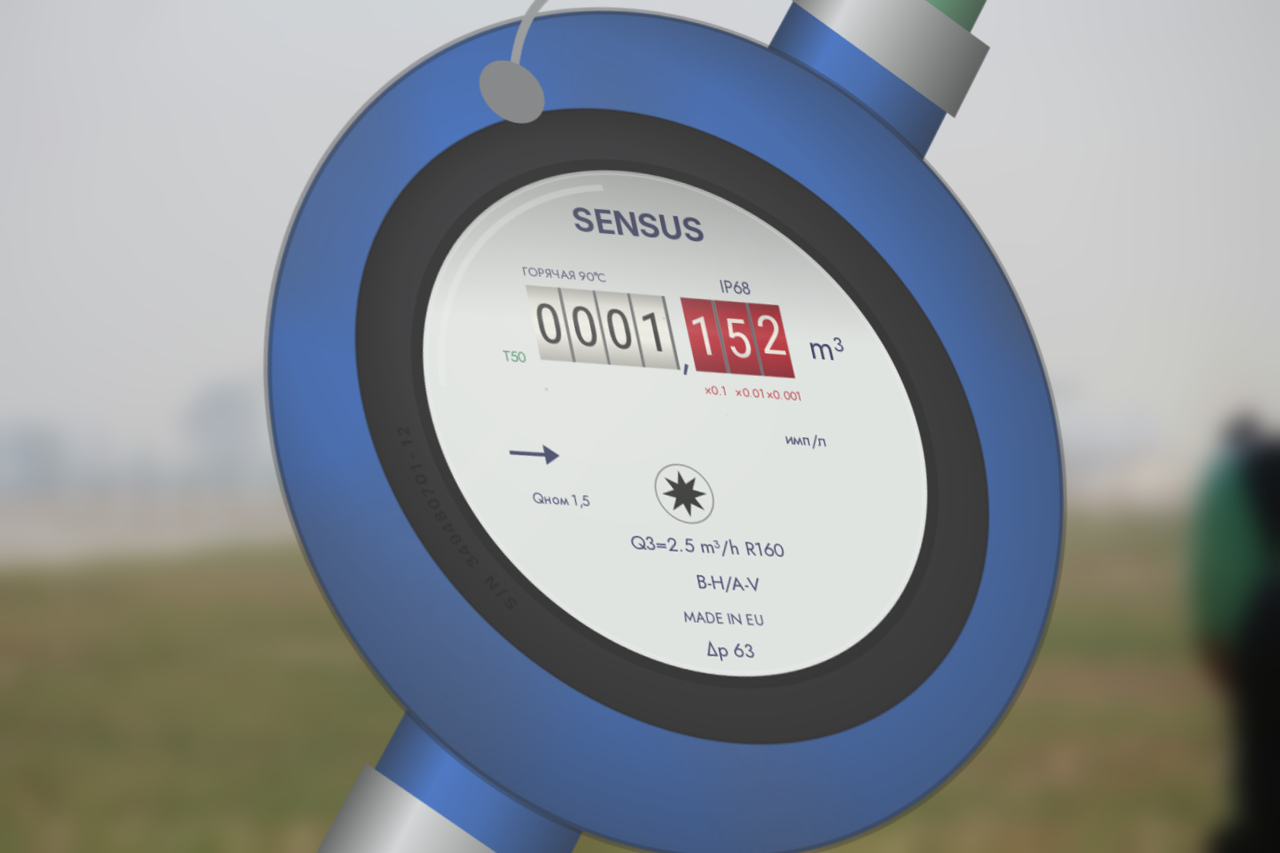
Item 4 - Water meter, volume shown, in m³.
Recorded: 1.152 m³
